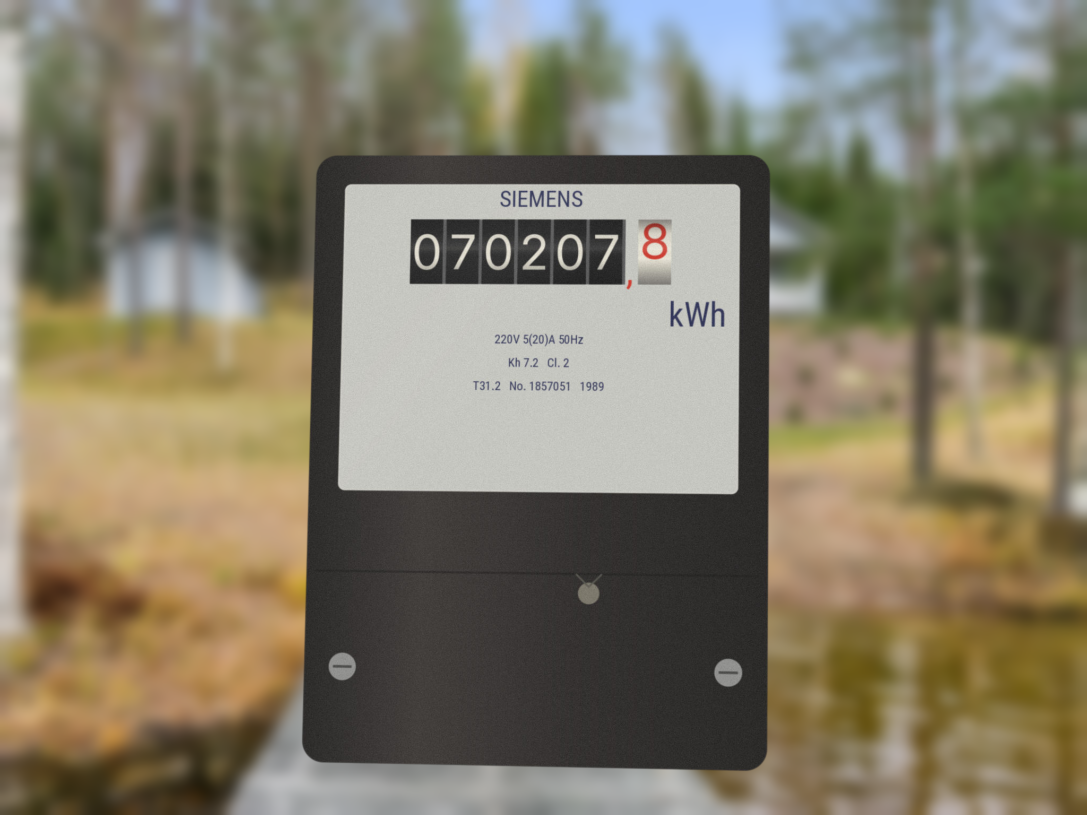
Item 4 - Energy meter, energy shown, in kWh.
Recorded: 70207.8 kWh
